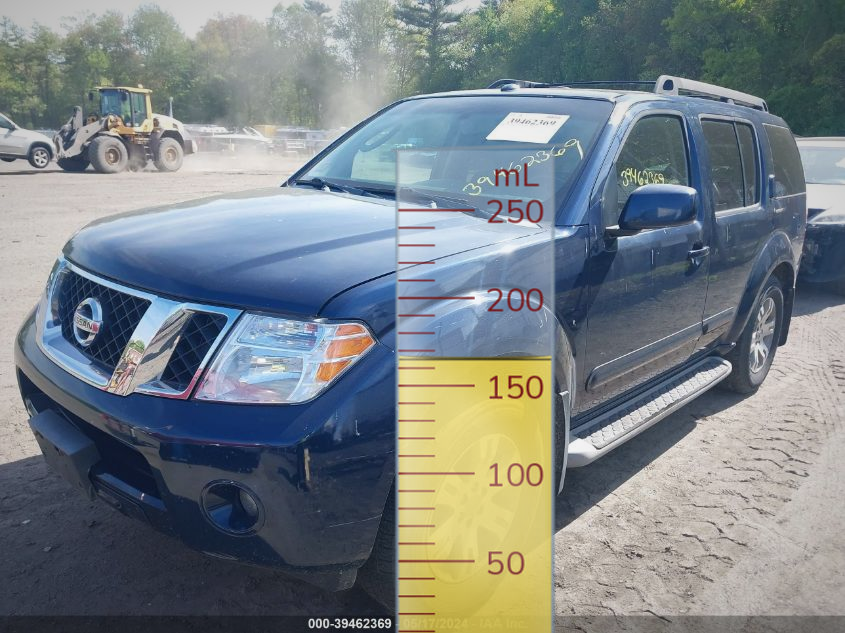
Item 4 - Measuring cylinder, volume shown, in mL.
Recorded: 165 mL
